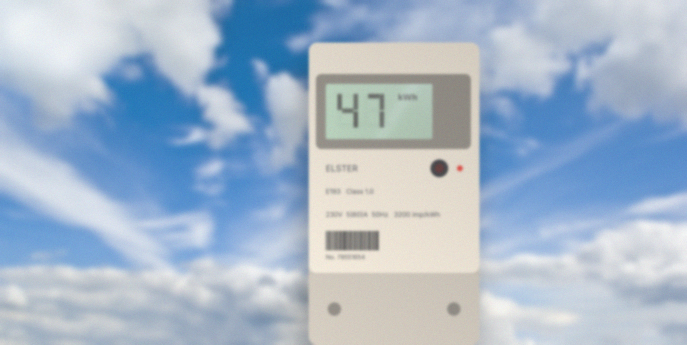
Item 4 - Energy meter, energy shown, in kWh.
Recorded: 47 kWh
